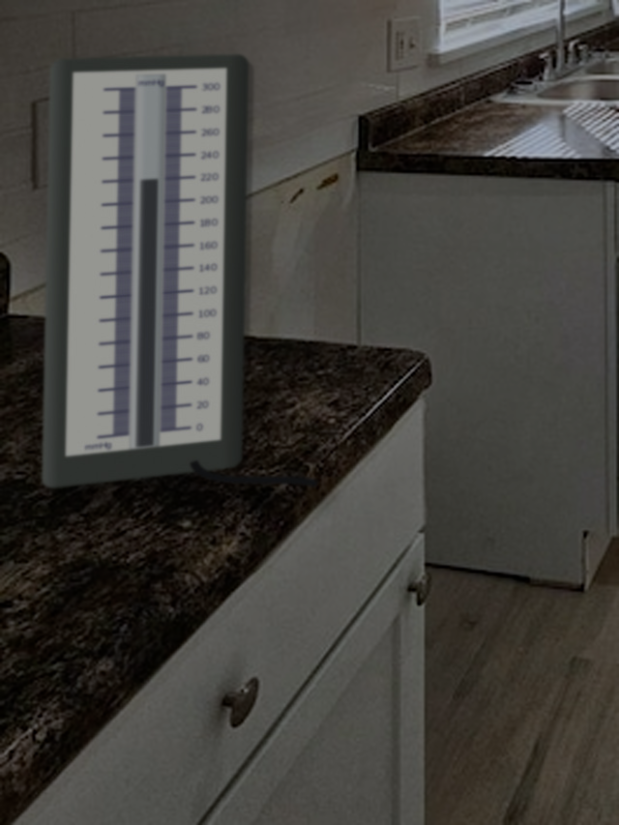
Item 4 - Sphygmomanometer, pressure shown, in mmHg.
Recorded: 220 mmHg
